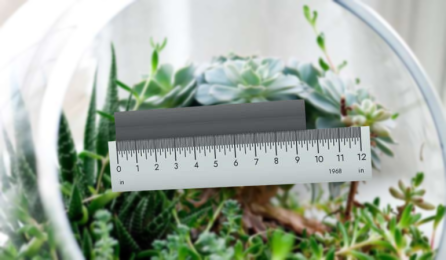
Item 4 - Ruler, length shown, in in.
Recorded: 9.5 in
